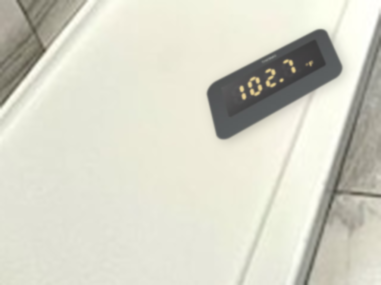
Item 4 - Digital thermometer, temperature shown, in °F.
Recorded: 102.7 °F
